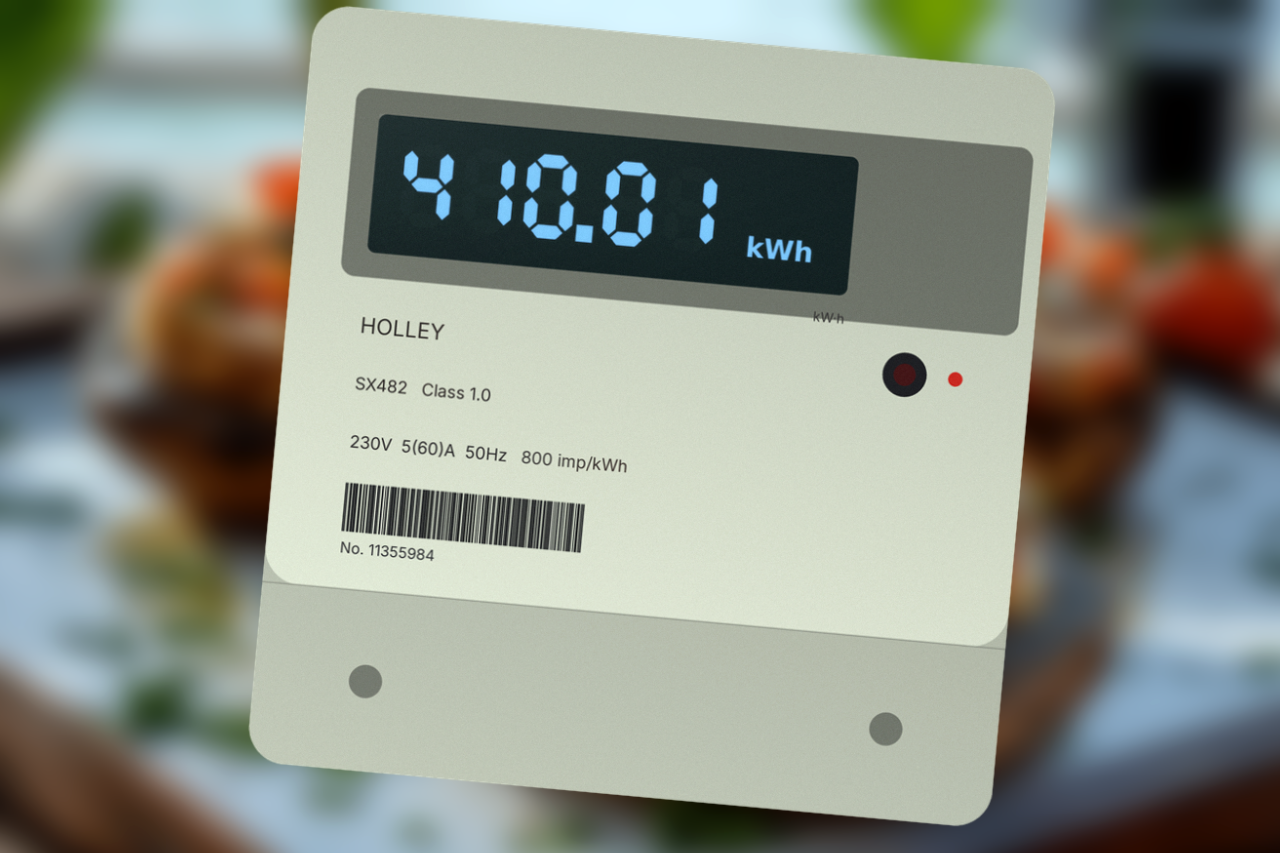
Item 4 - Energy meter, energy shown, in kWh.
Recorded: 410.01 kWh
